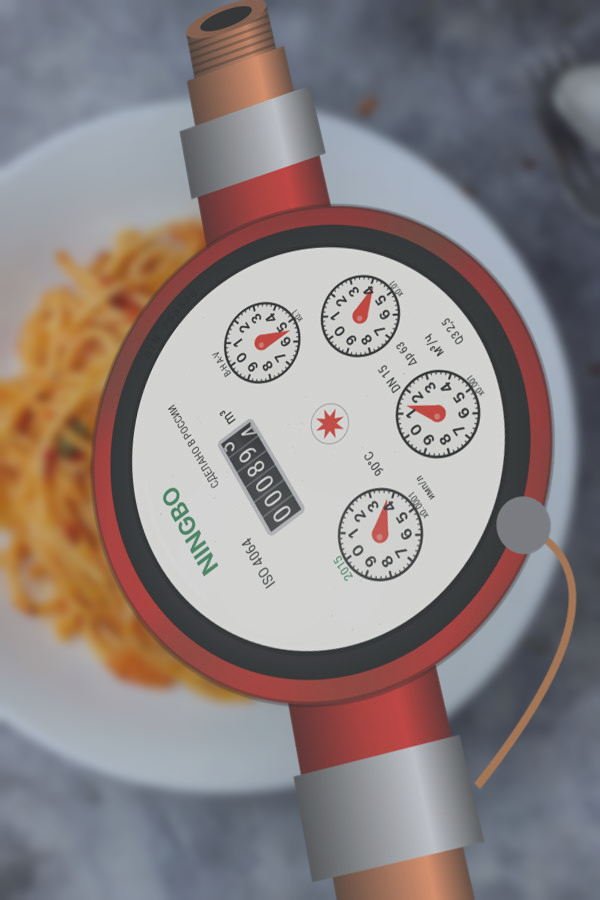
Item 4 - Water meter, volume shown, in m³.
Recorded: 893.5413 m³
